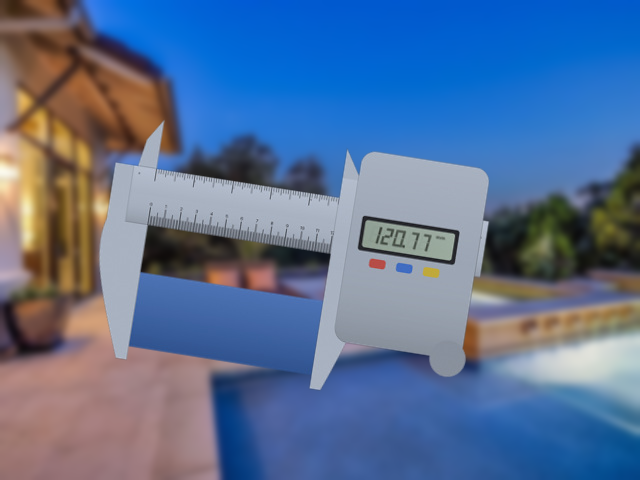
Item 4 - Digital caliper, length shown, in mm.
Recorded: 120.77 mm
